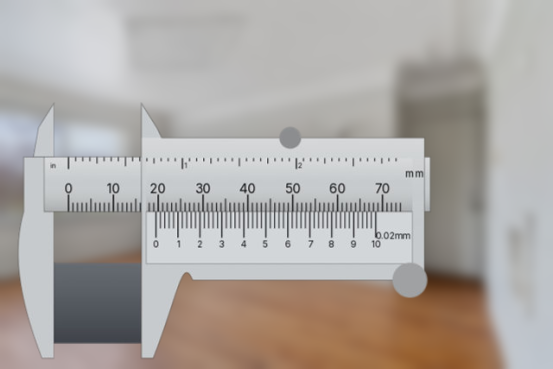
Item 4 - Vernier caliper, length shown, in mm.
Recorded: 19.5 mm
